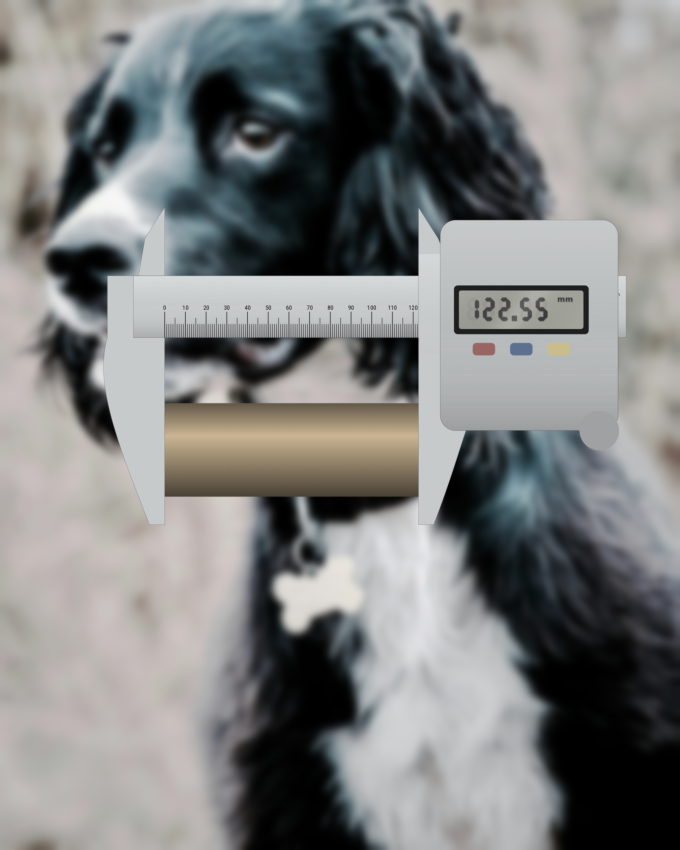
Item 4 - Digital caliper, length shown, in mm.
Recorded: 122.55 mm
